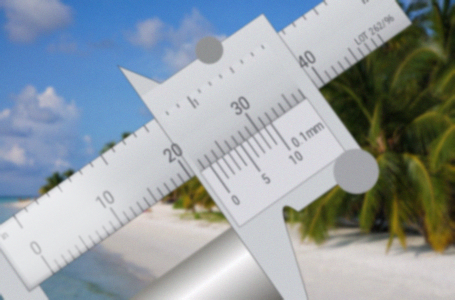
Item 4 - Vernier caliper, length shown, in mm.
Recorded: 22.8 mm
